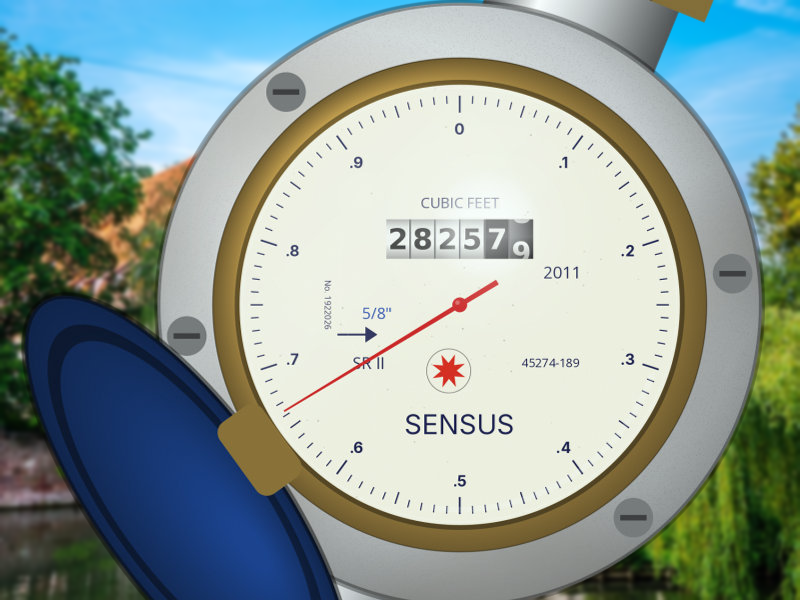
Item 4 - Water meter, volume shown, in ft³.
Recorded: 282578.66 ft³
